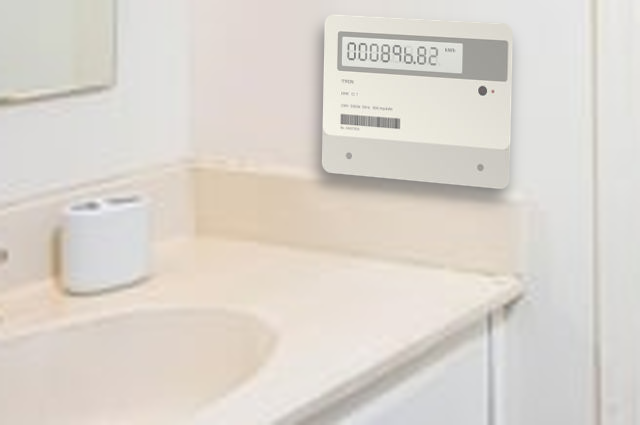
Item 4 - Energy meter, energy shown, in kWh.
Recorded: 896.82 kWh
